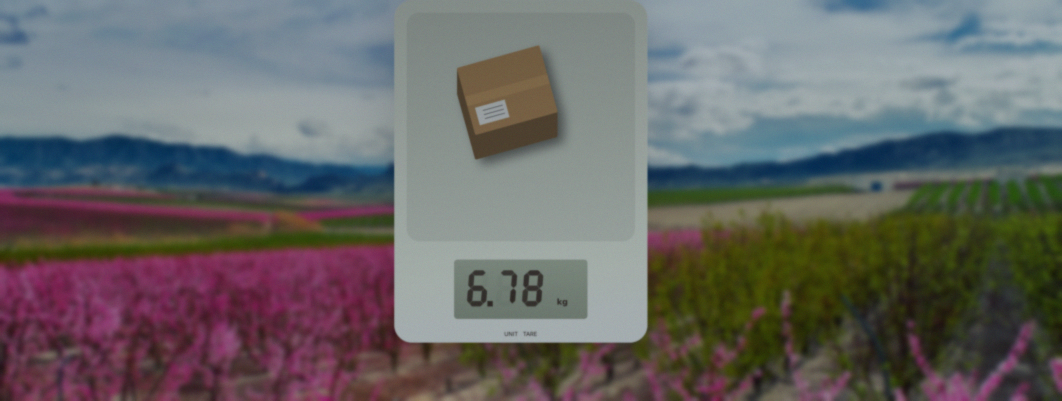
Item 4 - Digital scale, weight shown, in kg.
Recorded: 6.78 kg
